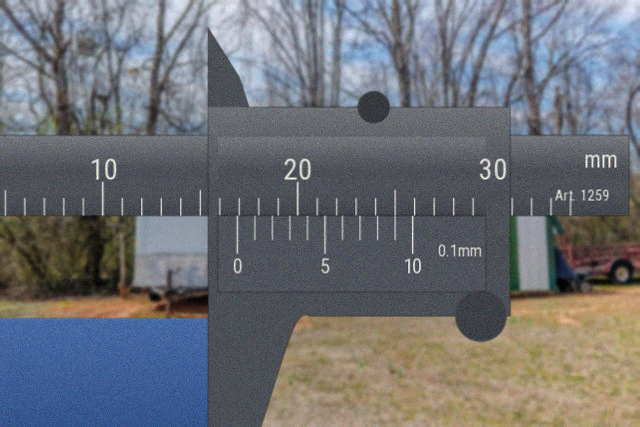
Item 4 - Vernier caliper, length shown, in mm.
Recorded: 16.9 mm
